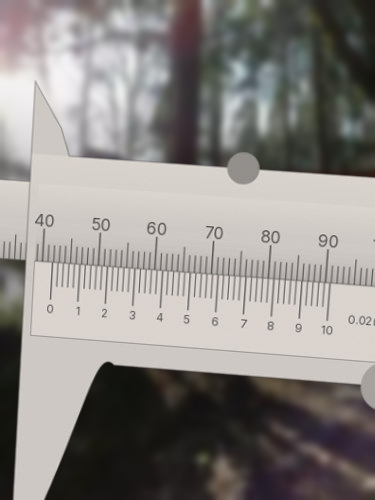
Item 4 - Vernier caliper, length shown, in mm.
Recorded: 41.8 mm
